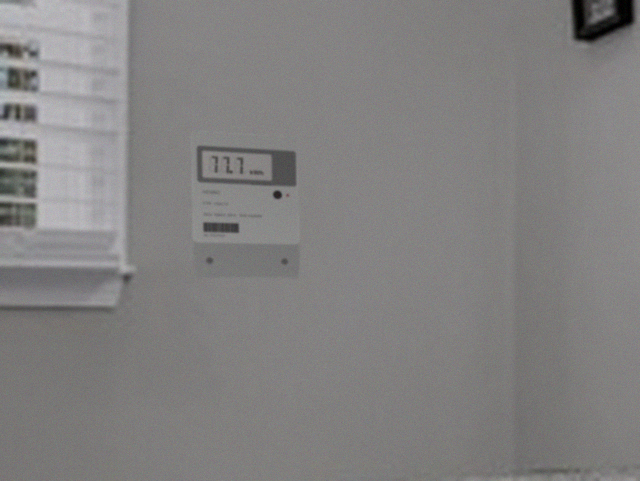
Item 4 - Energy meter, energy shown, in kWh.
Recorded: 77.7 kWh
